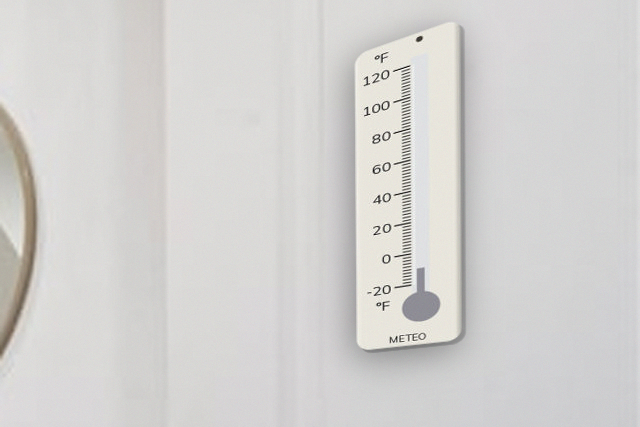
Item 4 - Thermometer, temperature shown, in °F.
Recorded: -10 °F
